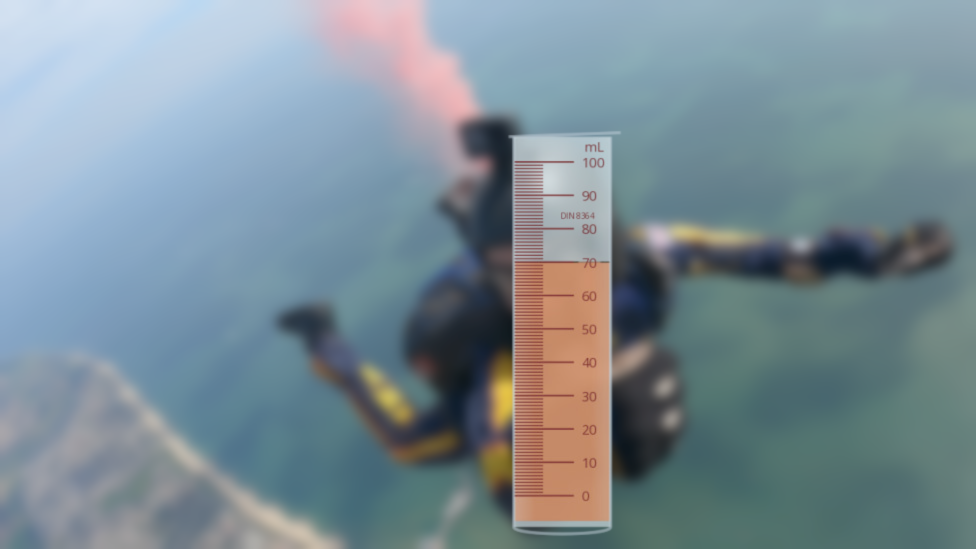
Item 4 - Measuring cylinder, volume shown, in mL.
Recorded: 70 mL
